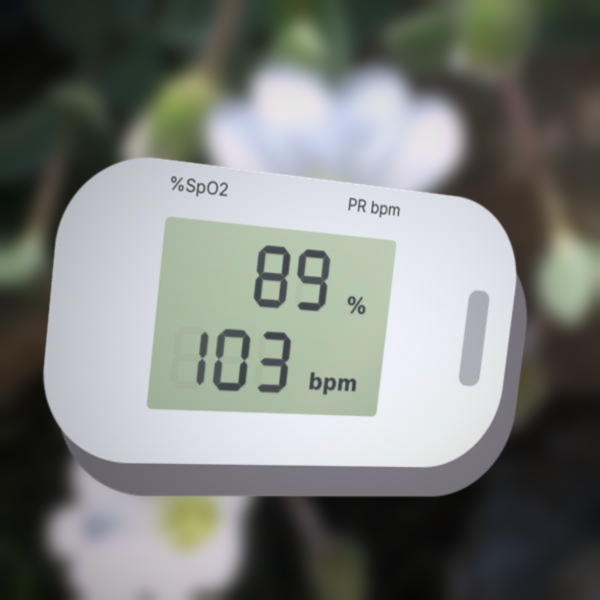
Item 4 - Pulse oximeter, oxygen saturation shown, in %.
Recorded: 89 %
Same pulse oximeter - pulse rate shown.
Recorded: 103 bpm
